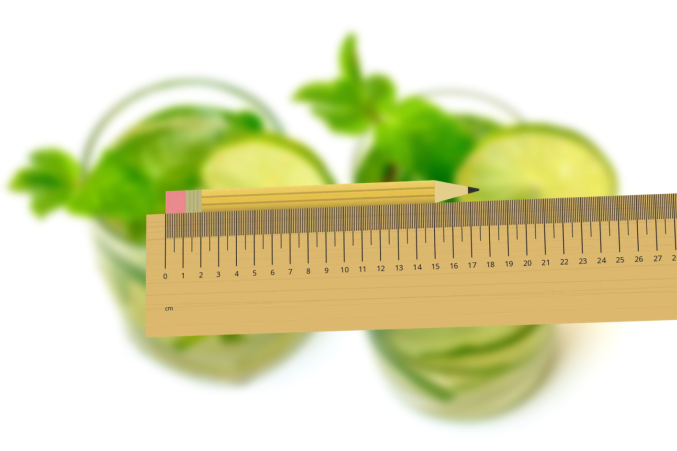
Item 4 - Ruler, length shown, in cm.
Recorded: 17.5 cm
